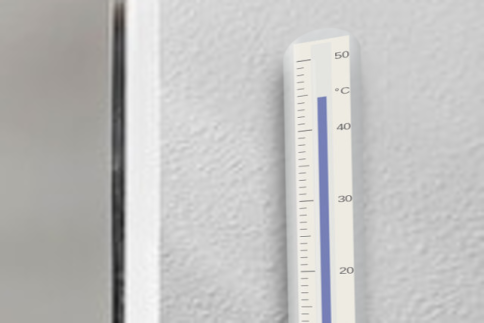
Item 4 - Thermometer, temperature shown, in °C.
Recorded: 44.5 °C
